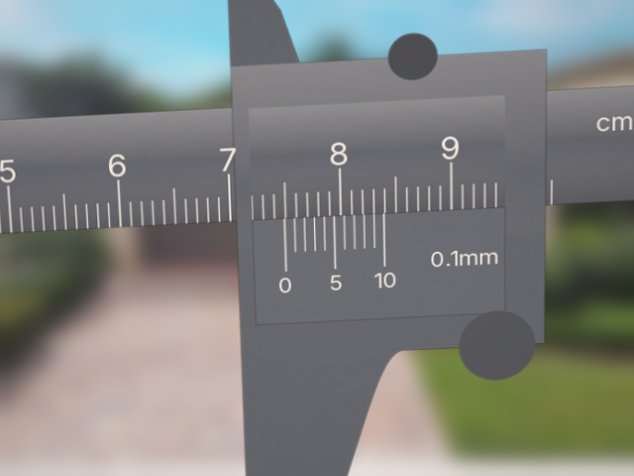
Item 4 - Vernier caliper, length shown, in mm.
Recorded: 74.9 mm
